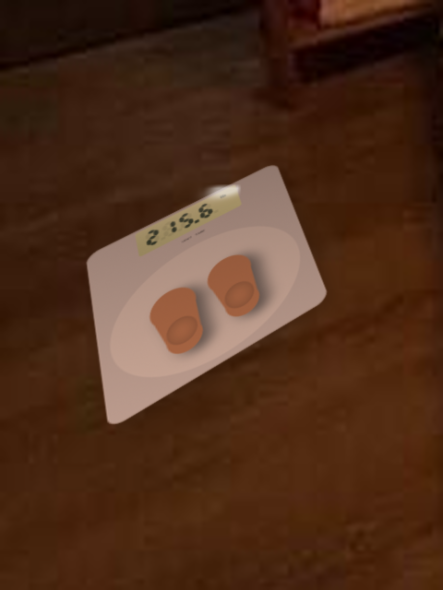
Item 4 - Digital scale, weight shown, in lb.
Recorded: 215.6 lb
